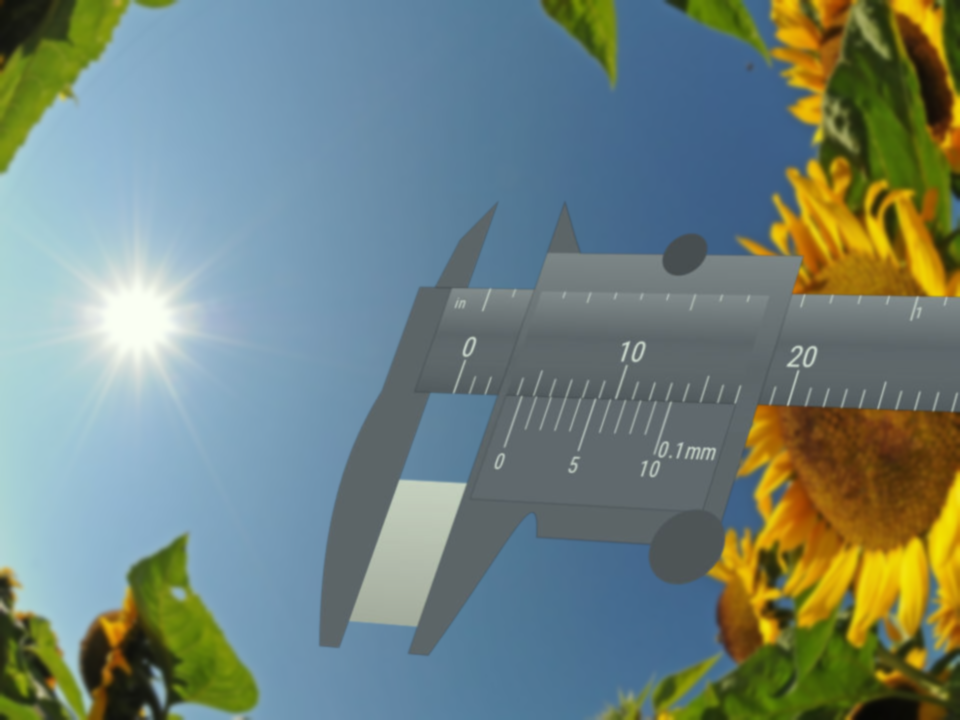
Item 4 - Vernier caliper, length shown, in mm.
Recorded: 4.3 mm
